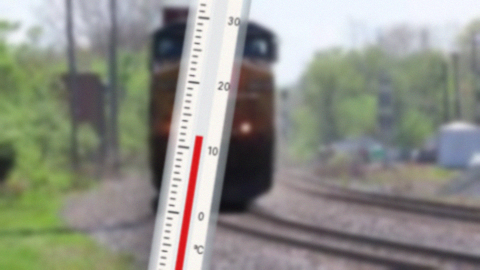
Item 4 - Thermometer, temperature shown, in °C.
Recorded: 12 °C
